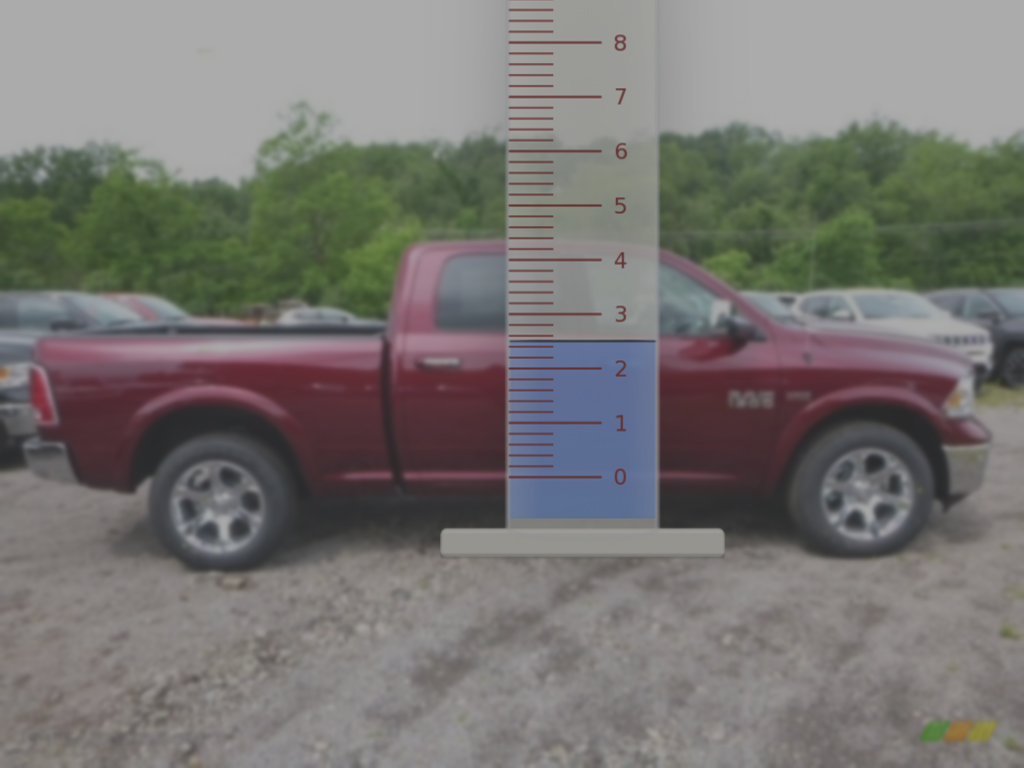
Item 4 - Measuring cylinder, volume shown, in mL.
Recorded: 2.5 mL
